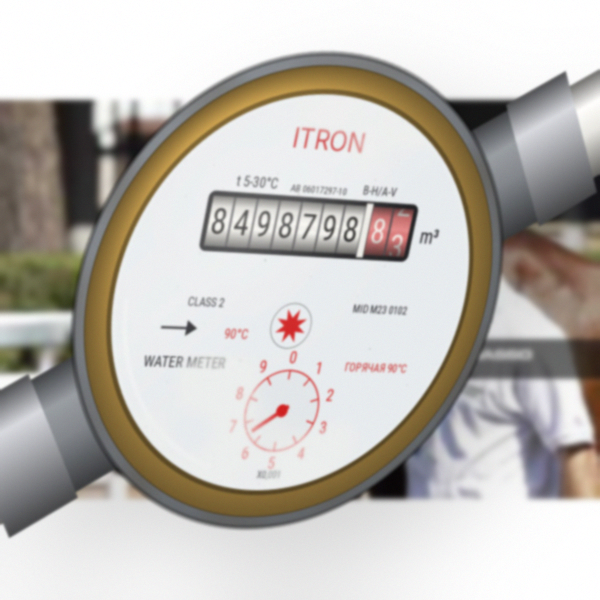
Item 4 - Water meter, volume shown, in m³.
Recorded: 8498798.826 m³
